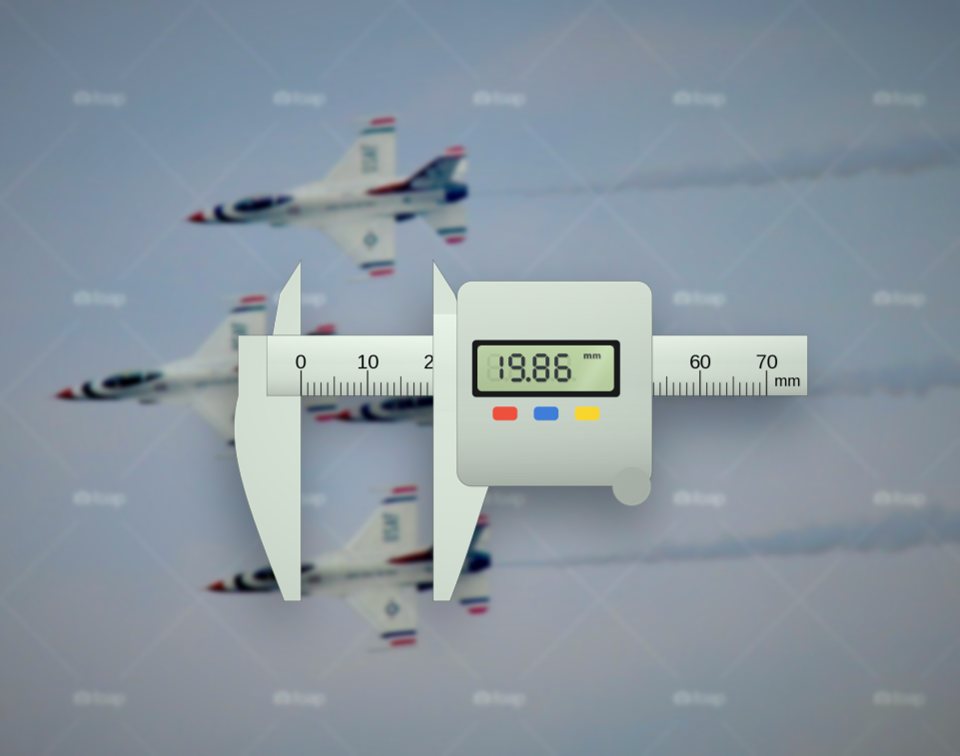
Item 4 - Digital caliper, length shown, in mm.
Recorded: 19.86 mm
